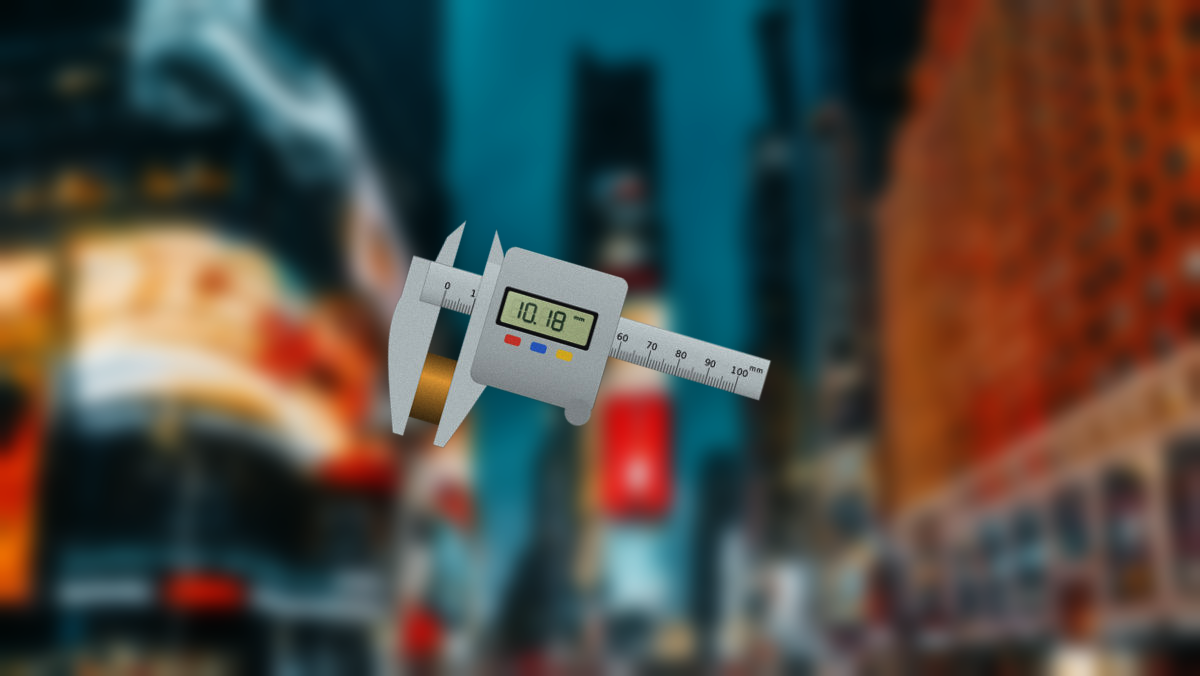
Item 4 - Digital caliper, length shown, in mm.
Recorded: 10.18 mm
